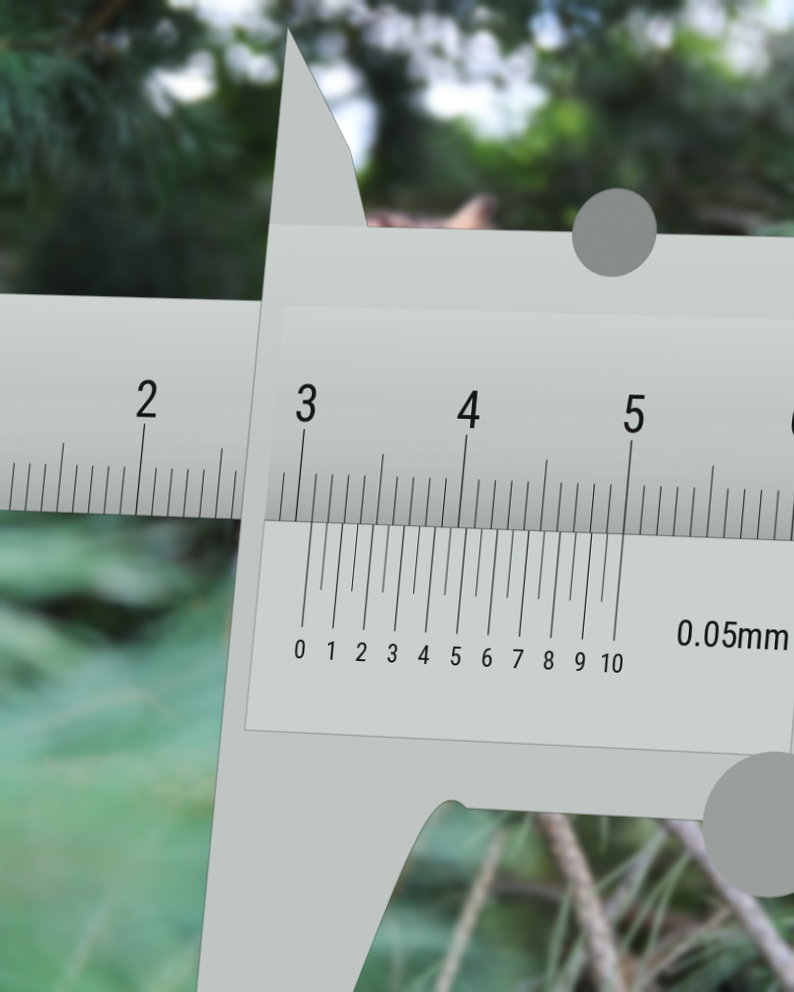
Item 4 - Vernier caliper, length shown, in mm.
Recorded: 31.0 mm
